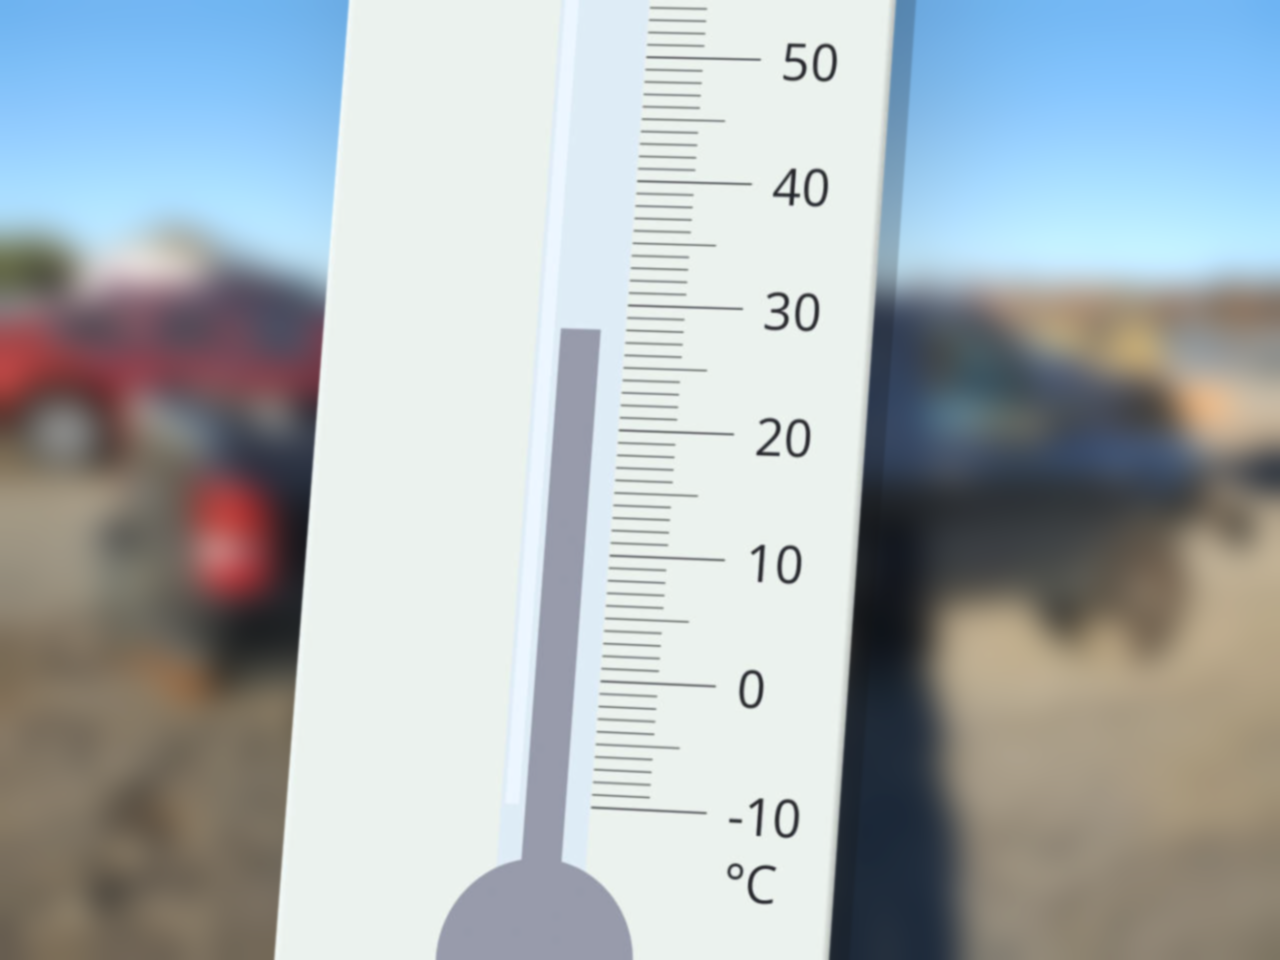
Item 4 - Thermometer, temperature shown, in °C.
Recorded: 28 °C
